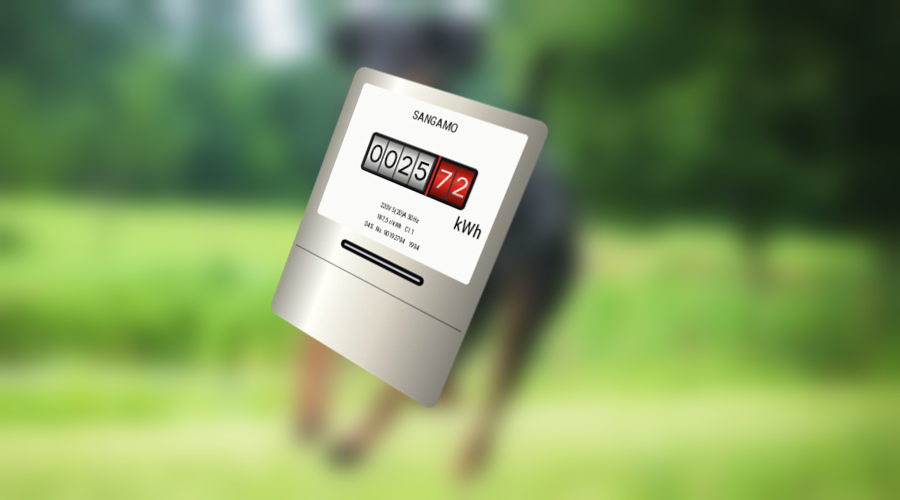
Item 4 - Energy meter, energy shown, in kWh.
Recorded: 25.72 kWh
